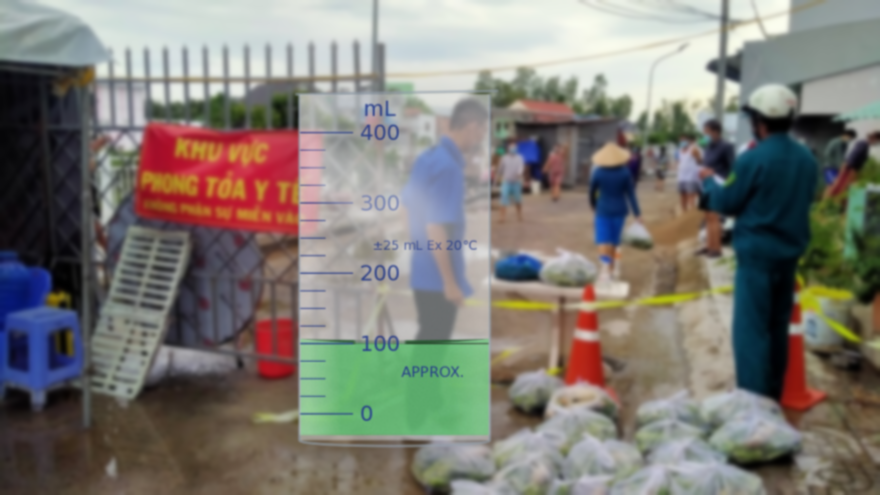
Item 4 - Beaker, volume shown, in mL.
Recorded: 100 mL
